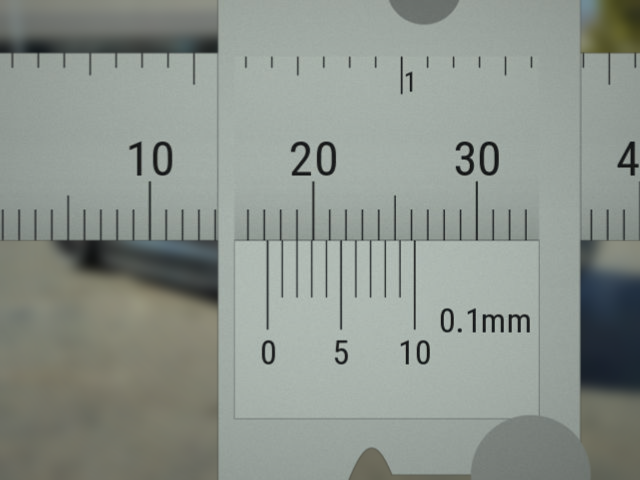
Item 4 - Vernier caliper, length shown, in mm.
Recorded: 17.2 mm
